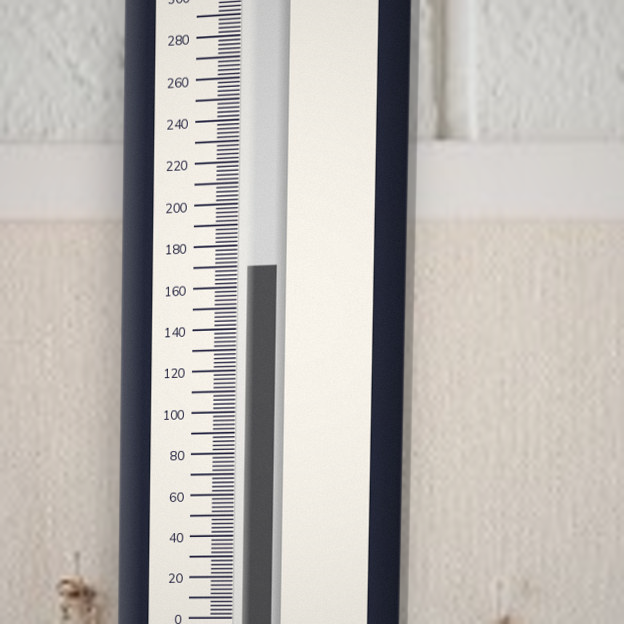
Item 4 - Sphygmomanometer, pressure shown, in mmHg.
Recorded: 170 mmHg
